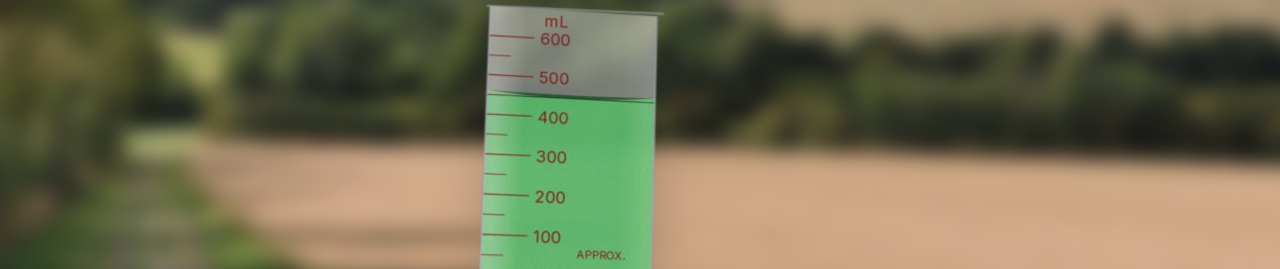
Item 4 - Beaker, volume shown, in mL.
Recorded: 450 mL
